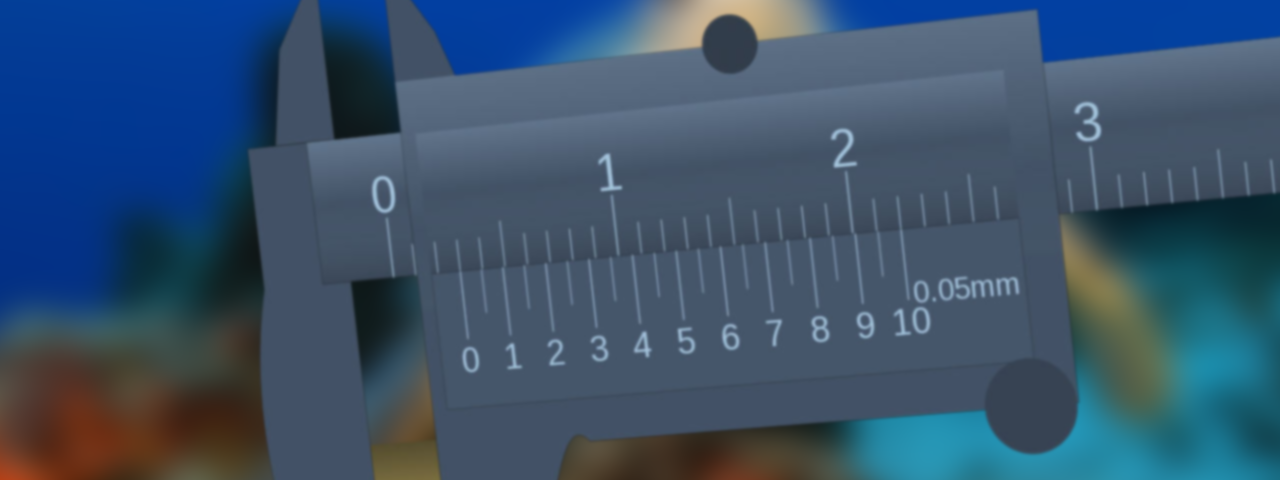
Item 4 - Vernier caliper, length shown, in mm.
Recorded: 3.0 mm
